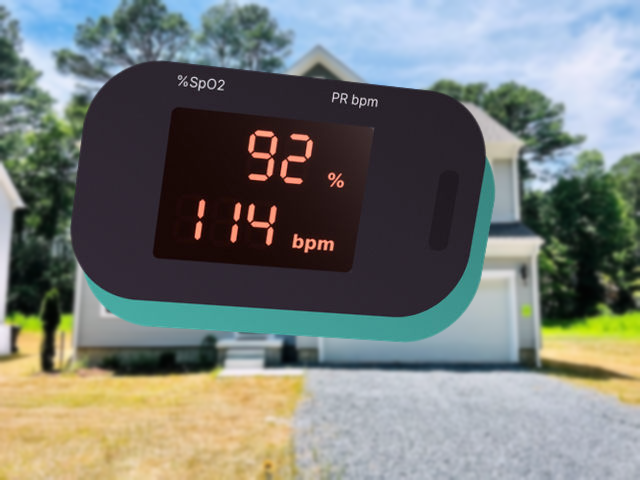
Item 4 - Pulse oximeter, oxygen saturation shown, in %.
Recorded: 92 %
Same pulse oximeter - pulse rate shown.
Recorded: 114 bpm
